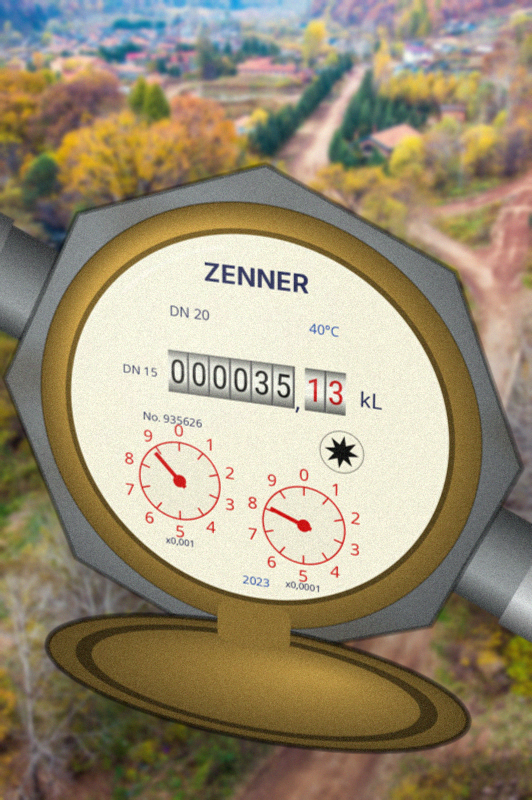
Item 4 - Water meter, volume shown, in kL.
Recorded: 35.1388 kL
